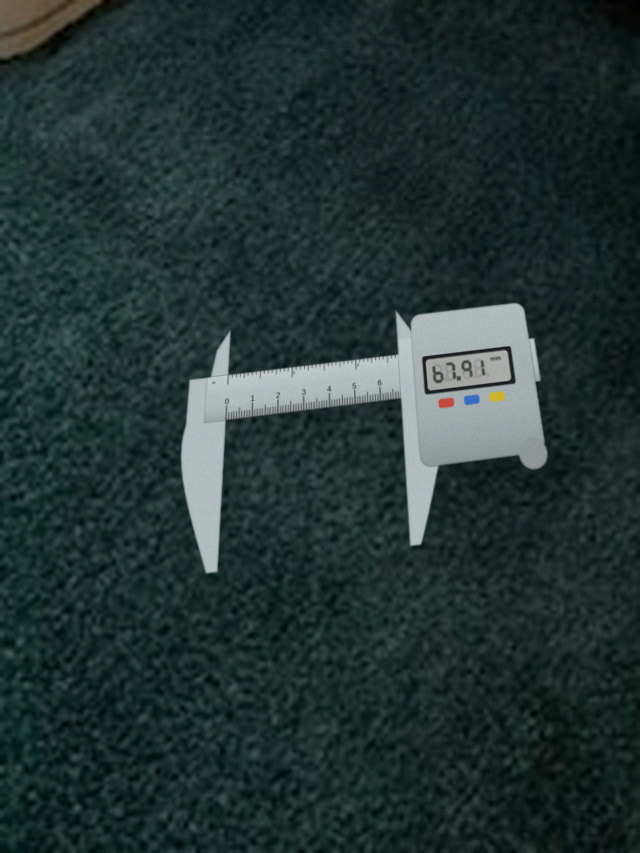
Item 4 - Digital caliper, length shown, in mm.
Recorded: 67.91 mm
